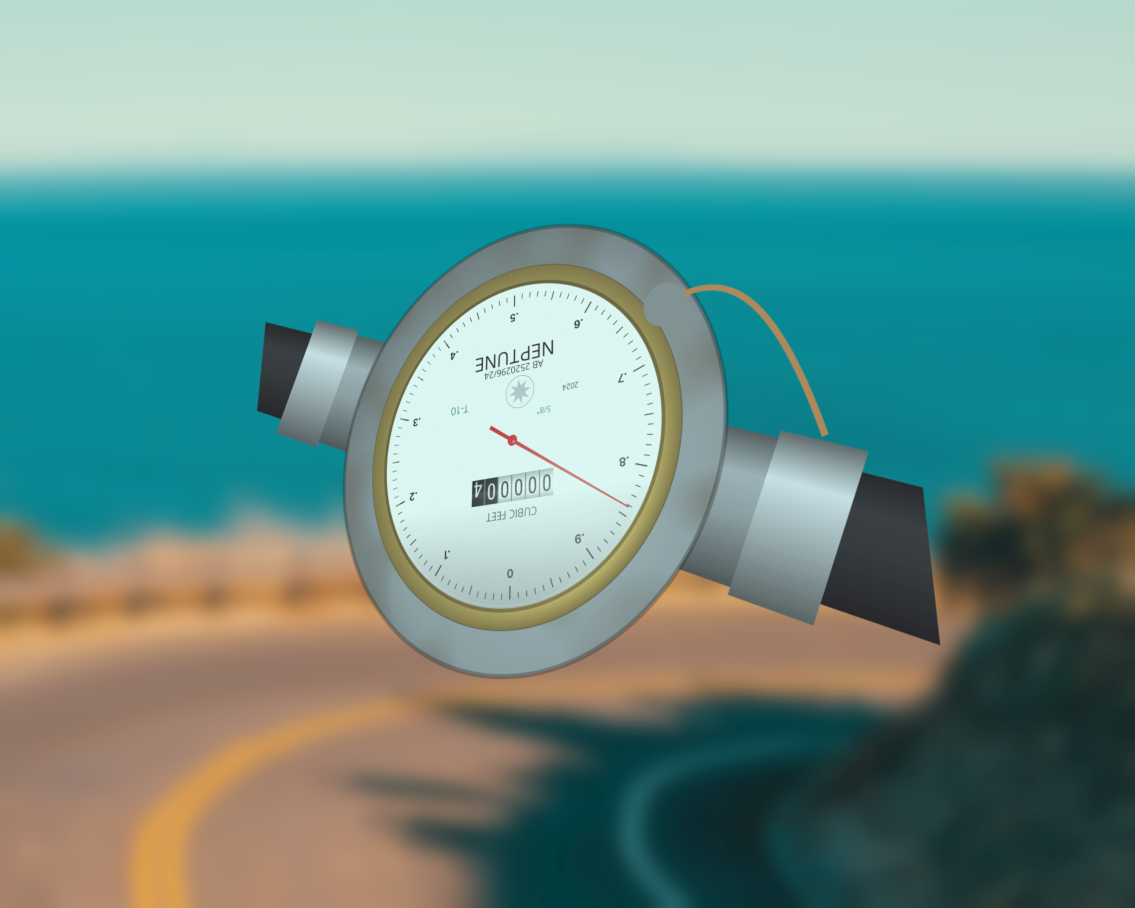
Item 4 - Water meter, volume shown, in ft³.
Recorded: 3.84 ft³
